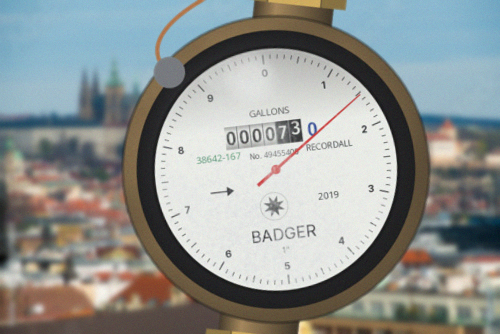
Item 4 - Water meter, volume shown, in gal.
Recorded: 731.5 gal
